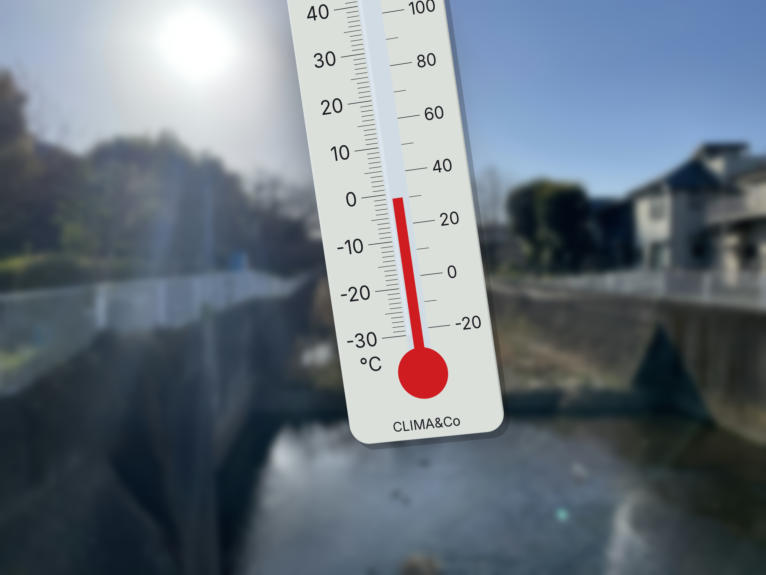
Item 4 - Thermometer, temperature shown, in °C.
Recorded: -1 °C
